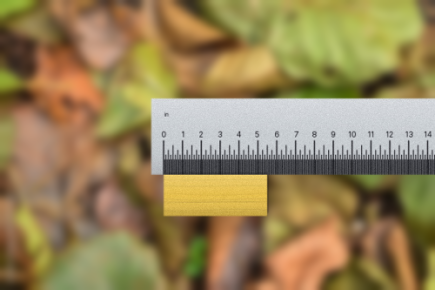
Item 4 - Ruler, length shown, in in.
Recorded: 5.5 in
